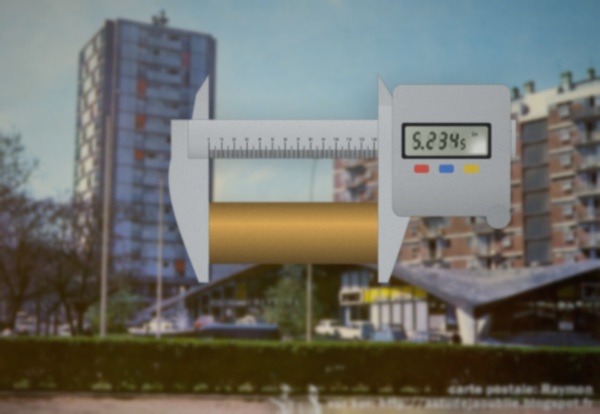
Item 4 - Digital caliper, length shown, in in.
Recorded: 5.2345 in
